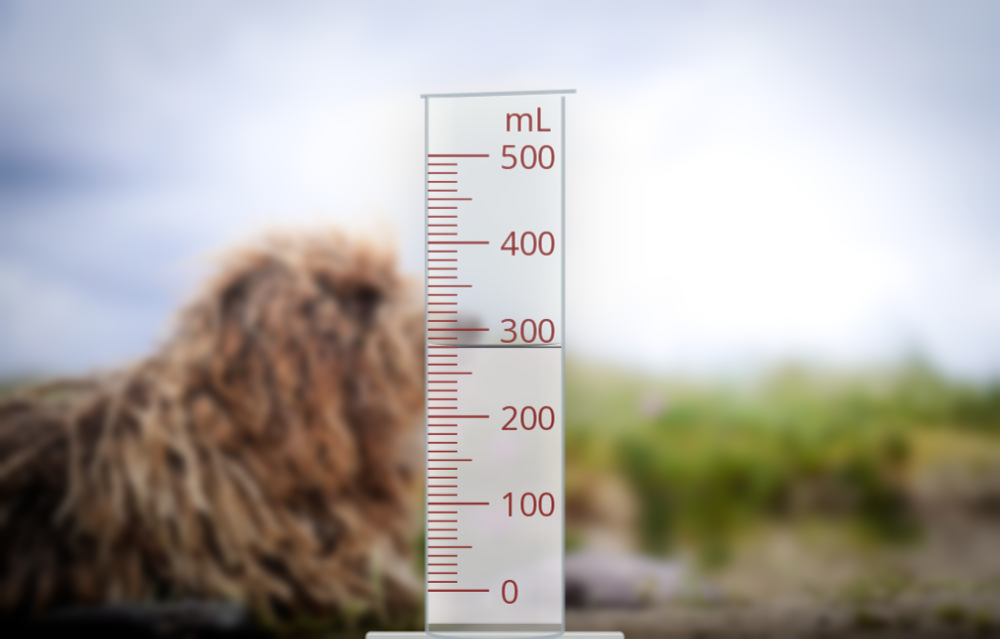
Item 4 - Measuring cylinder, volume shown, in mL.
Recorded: 280 mL
